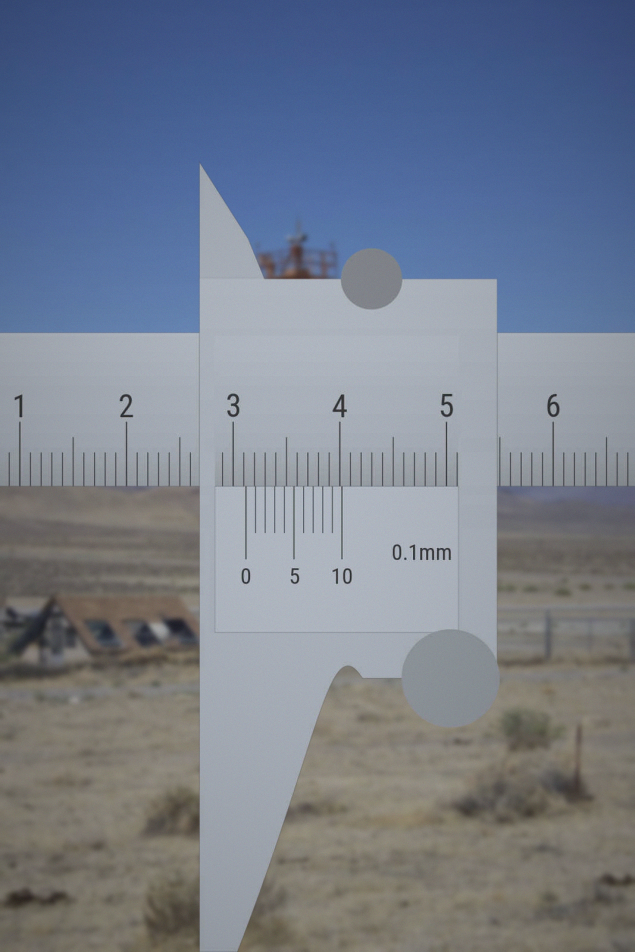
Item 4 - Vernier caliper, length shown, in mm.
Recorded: 31.2 mm
